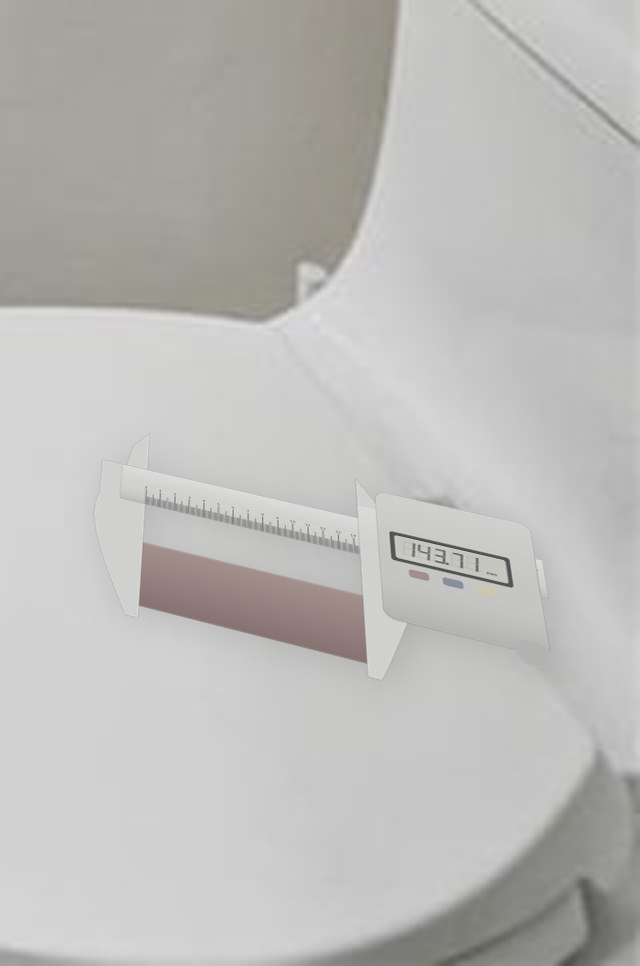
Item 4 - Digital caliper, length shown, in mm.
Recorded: 143.71 mm
